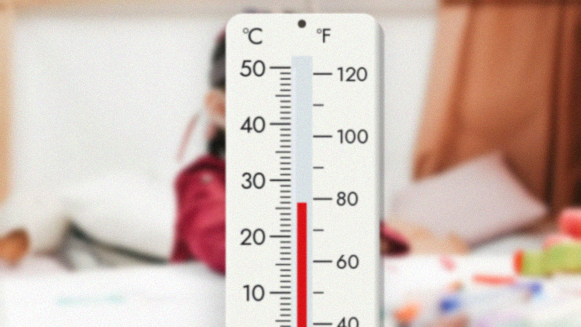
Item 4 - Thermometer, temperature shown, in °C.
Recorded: 26 °C
